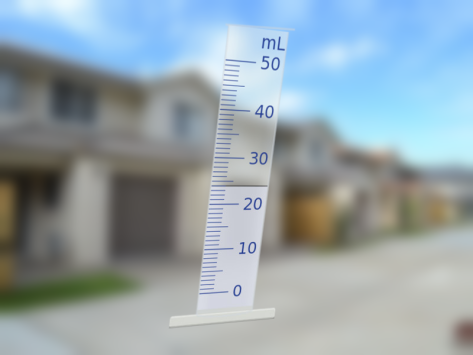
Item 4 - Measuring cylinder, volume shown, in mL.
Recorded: 24 mL
